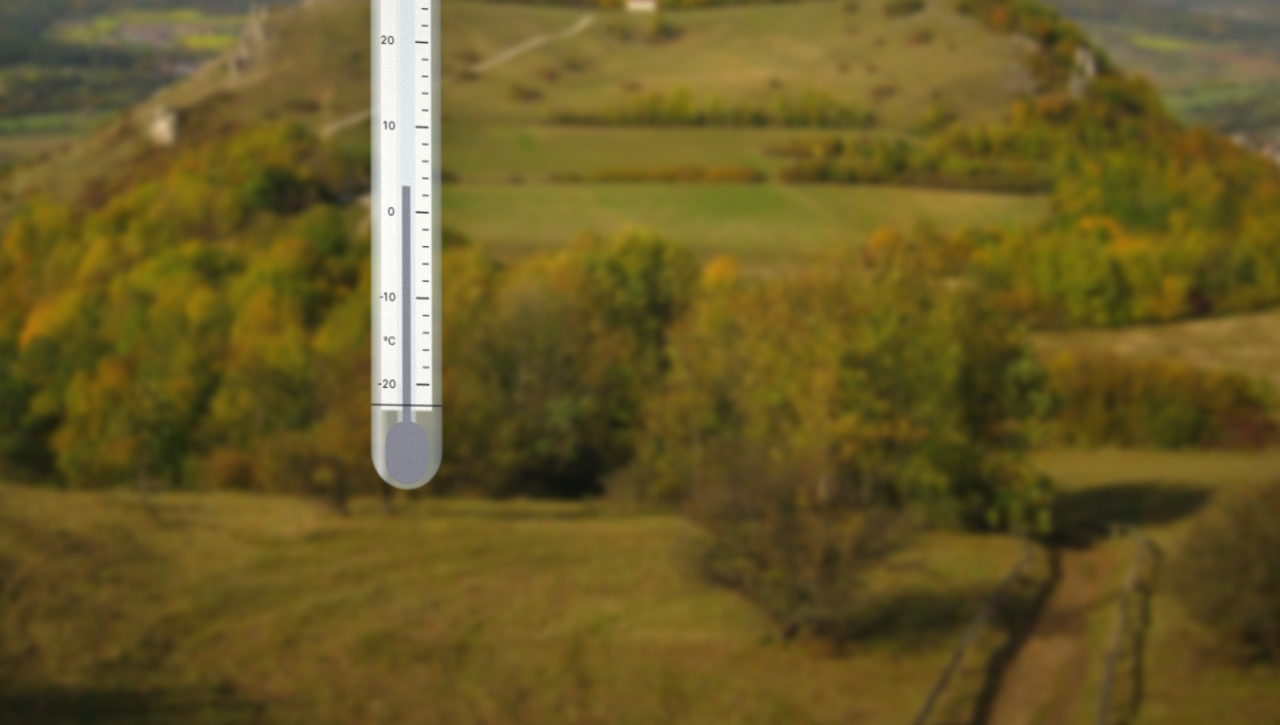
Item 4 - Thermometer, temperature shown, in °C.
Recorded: 3 °C
